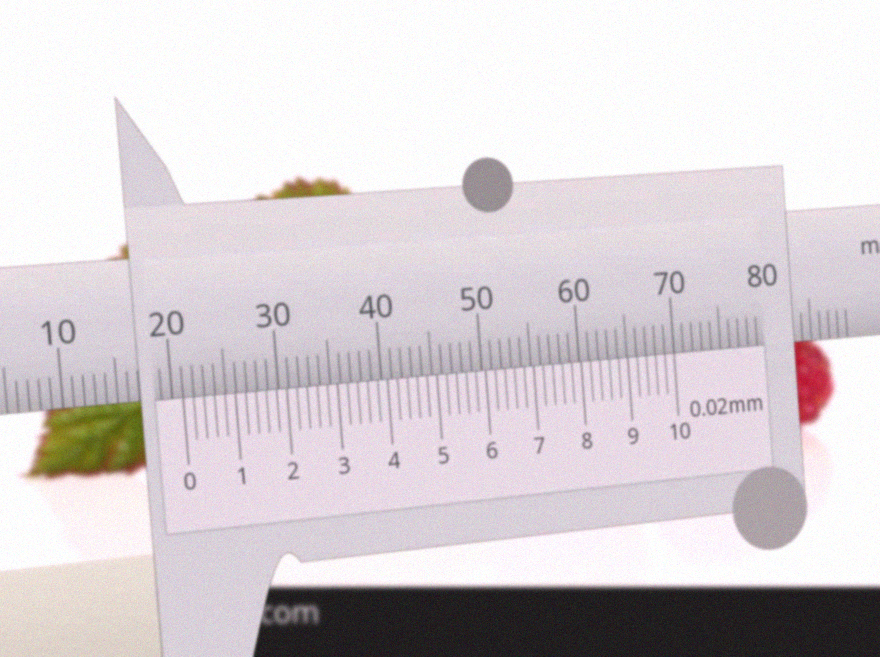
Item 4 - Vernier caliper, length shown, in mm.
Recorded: 21.0 mm
